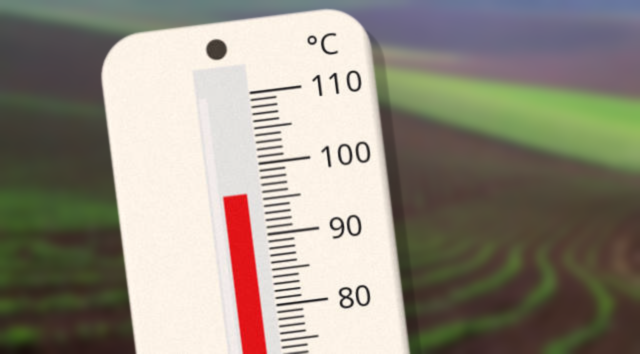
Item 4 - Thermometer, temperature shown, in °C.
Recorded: 96 °C
